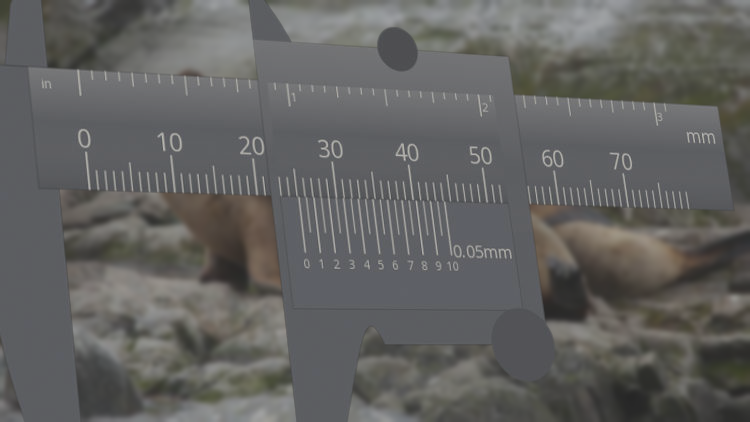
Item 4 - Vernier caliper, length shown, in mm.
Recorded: 25.2 mm
